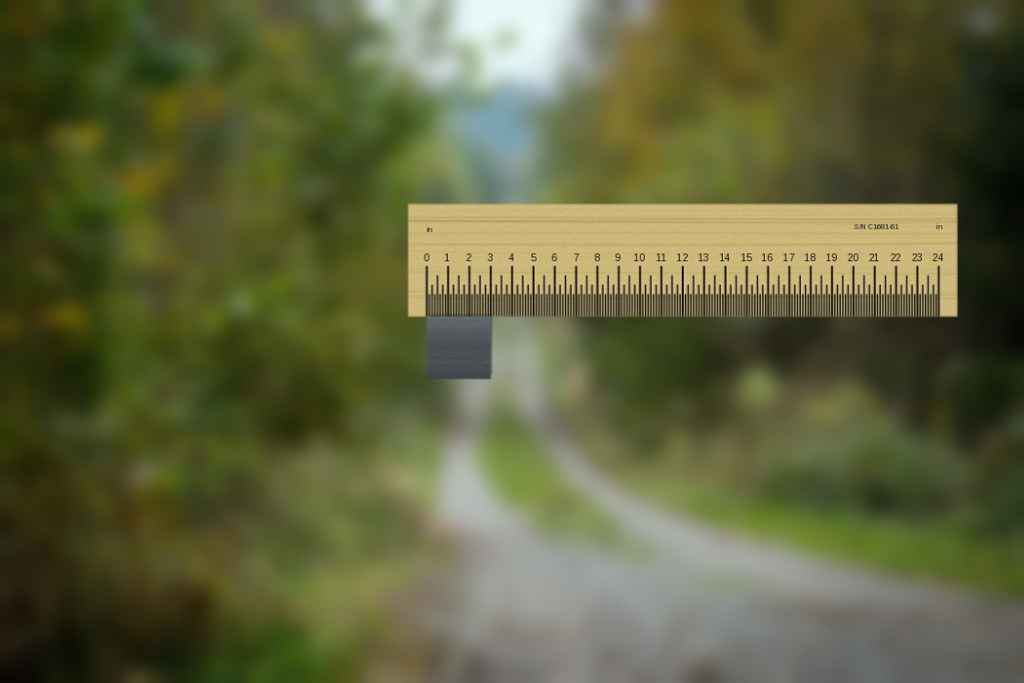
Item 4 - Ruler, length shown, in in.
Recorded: 3 in
